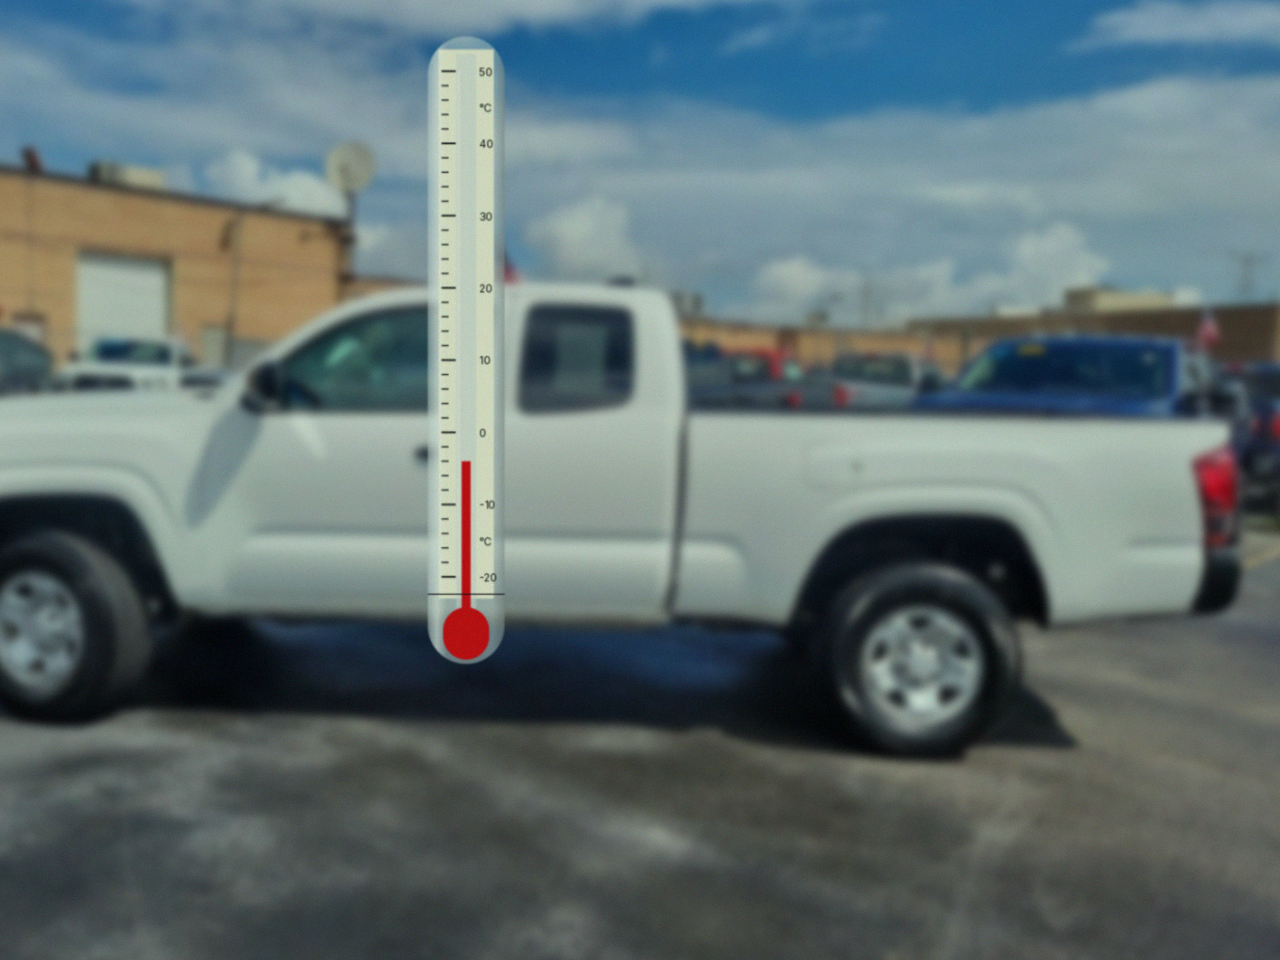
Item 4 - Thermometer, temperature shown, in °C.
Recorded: -4 °C
